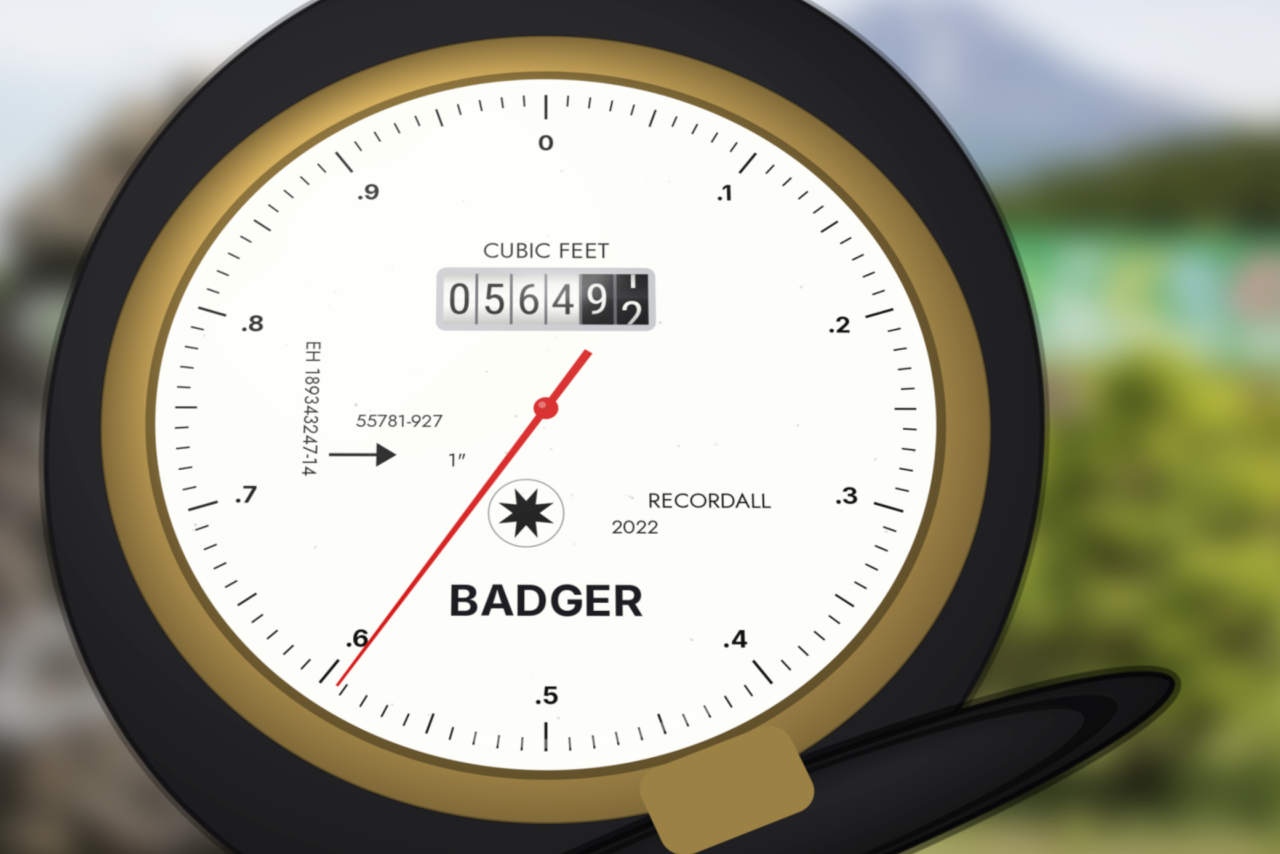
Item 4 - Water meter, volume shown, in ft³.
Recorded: 56491.59 ft³
